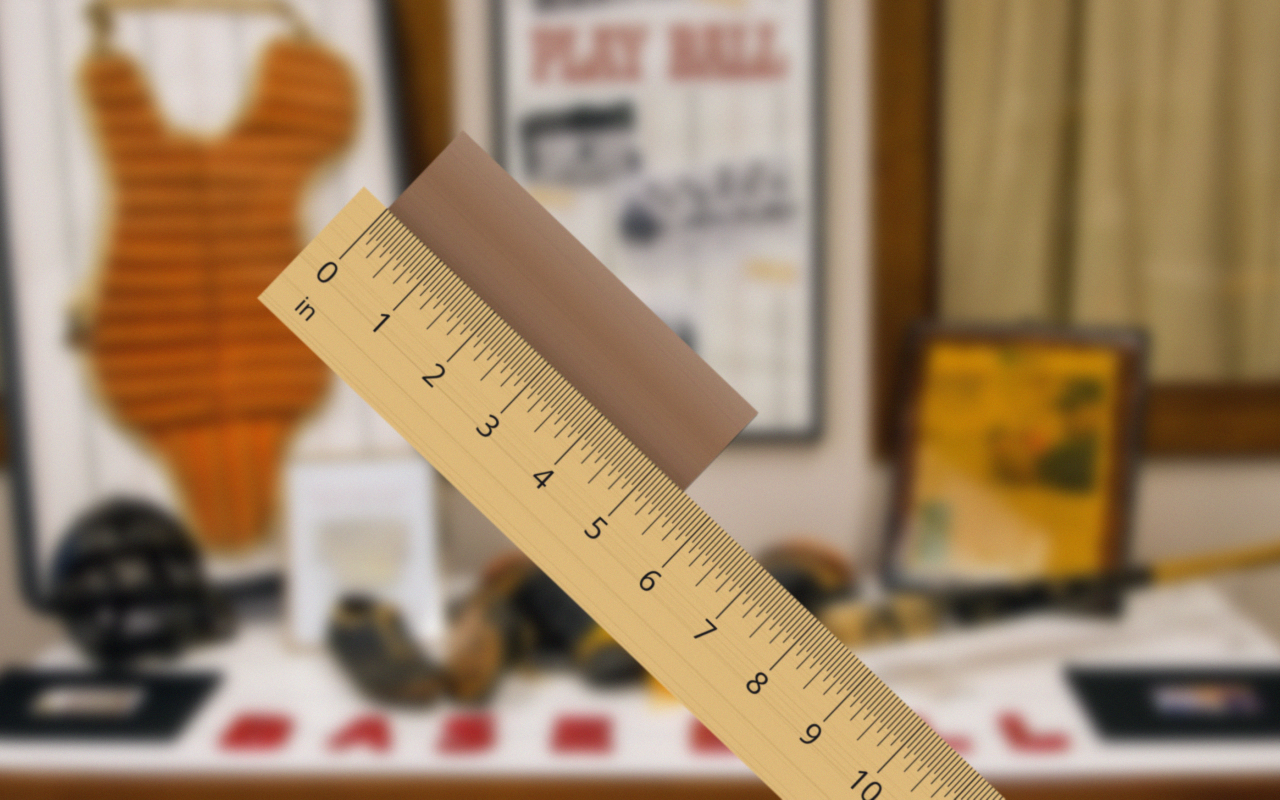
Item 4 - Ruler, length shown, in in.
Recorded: 5.5 in
